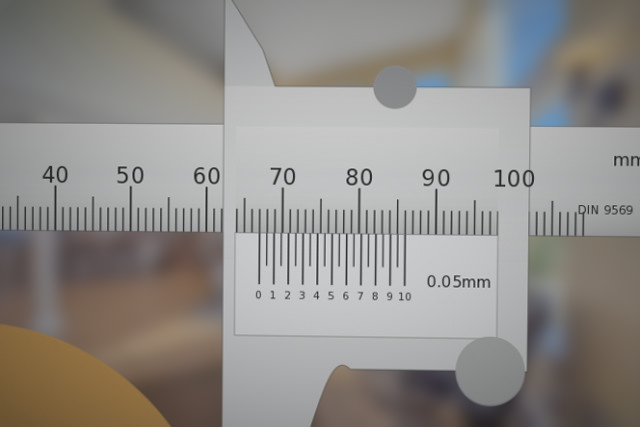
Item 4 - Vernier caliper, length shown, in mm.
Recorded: 67.0 mm
